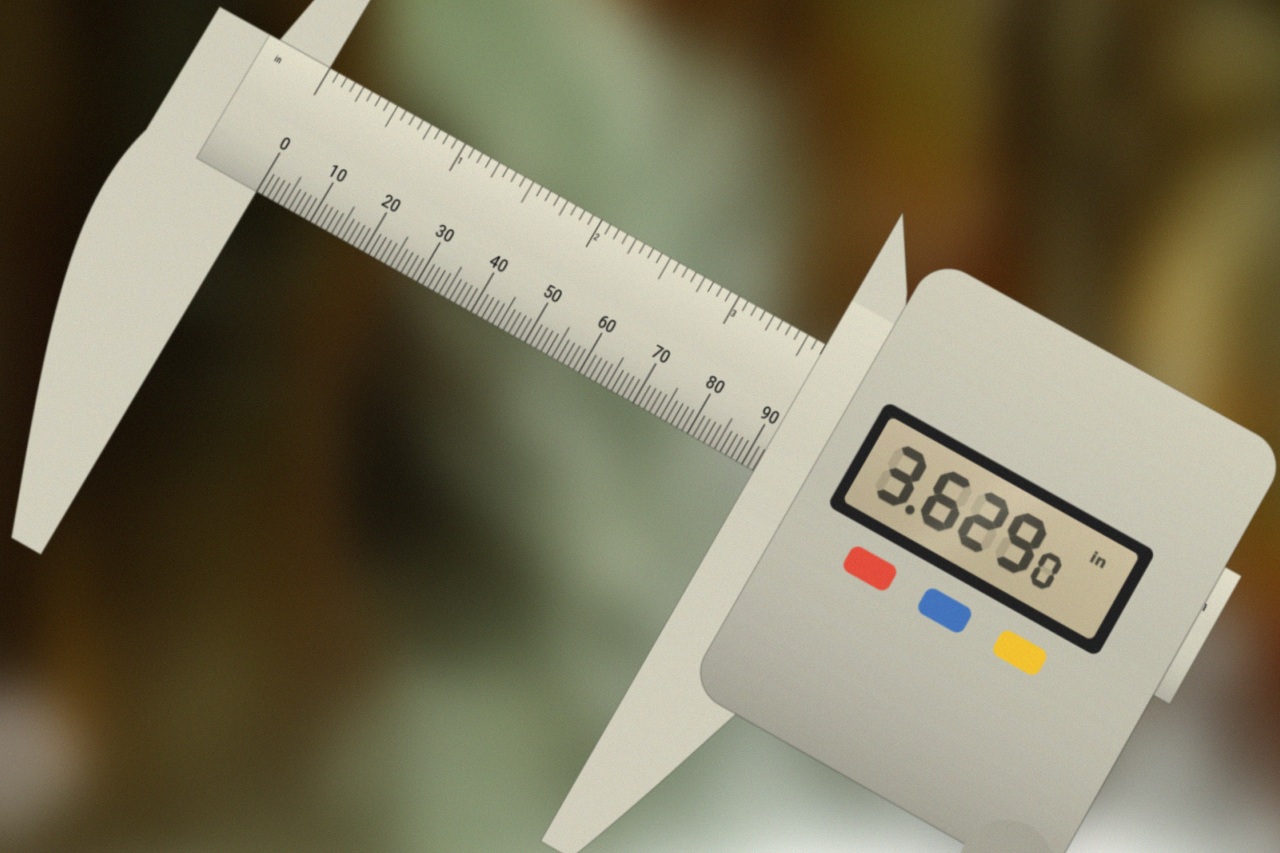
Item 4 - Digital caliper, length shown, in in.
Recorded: 3.6290 in
